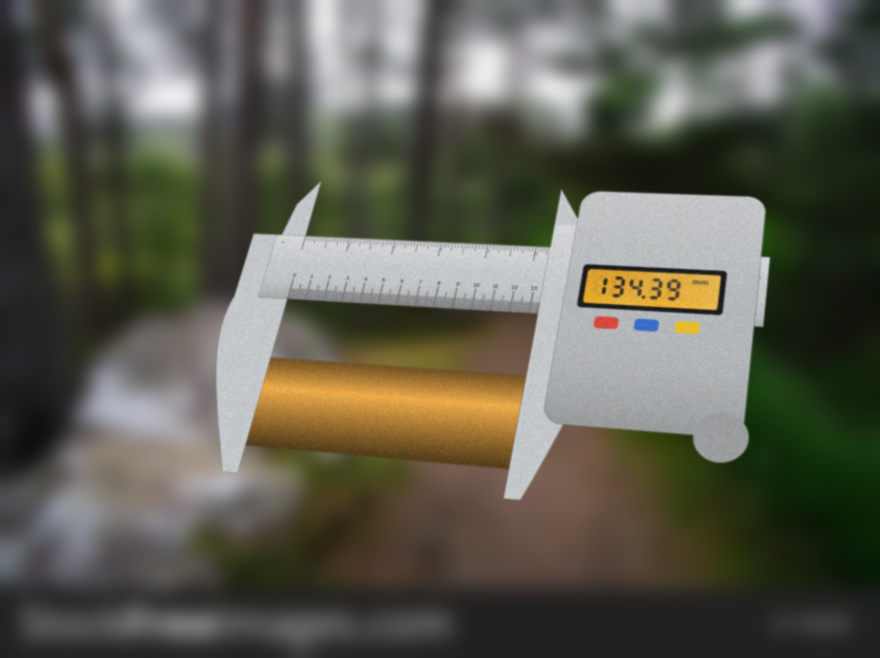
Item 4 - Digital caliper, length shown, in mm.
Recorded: 134.39 mm
